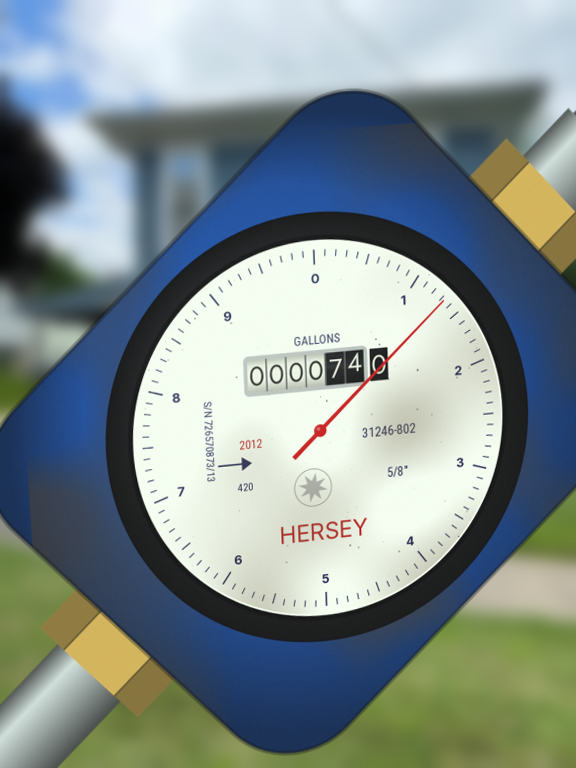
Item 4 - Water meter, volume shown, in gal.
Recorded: 741.3 gal
